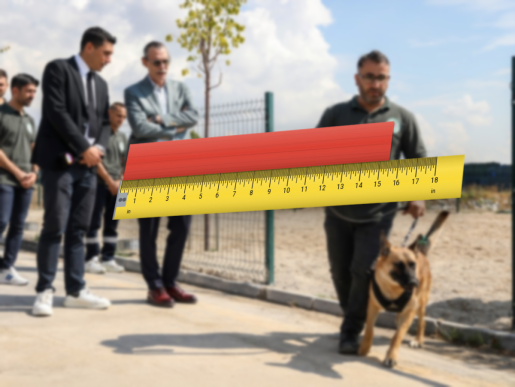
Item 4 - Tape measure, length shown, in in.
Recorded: 15.5 in
